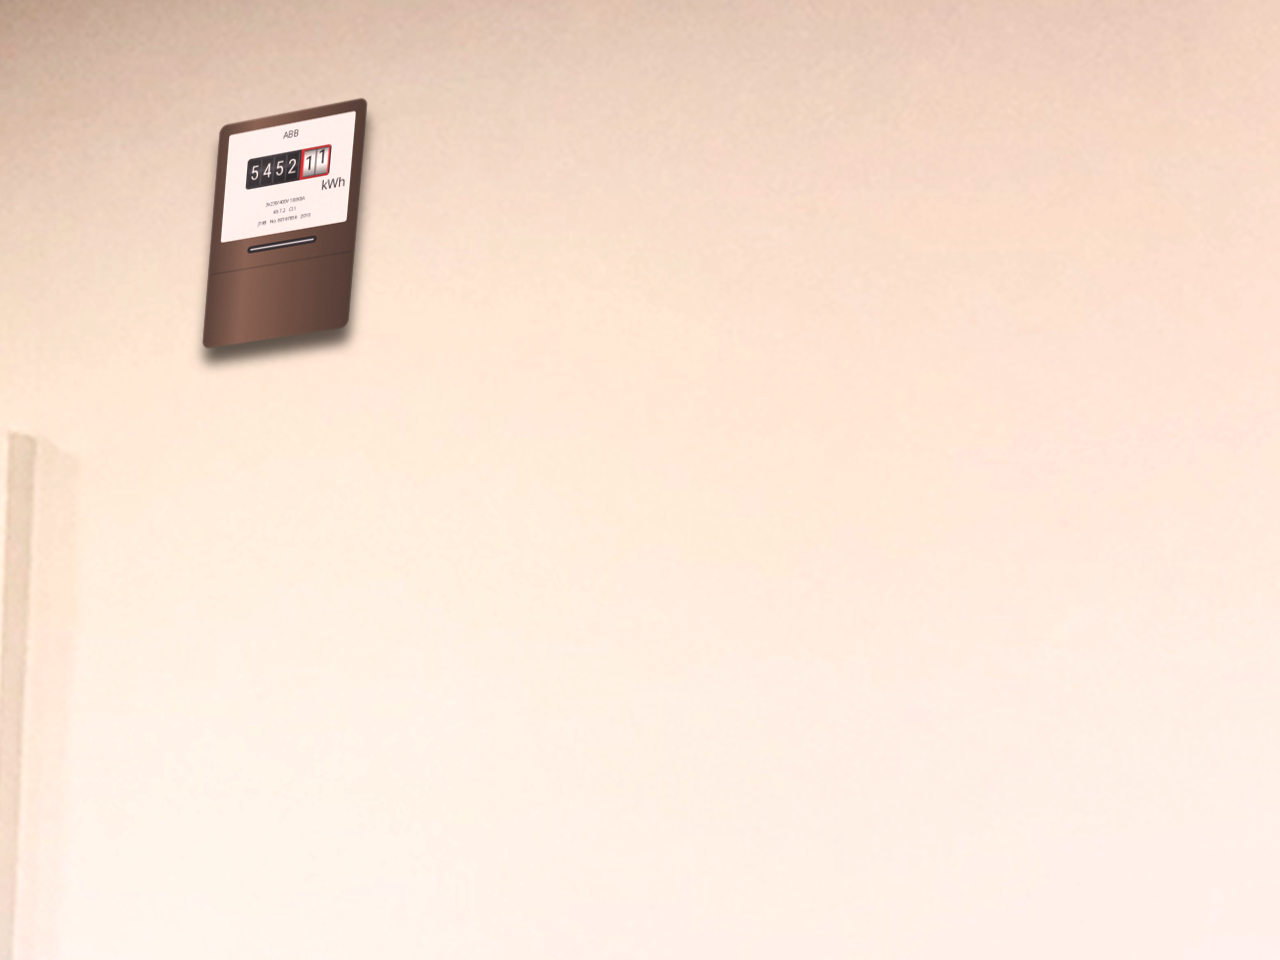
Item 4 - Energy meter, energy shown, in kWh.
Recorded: 5452.11 kWh
